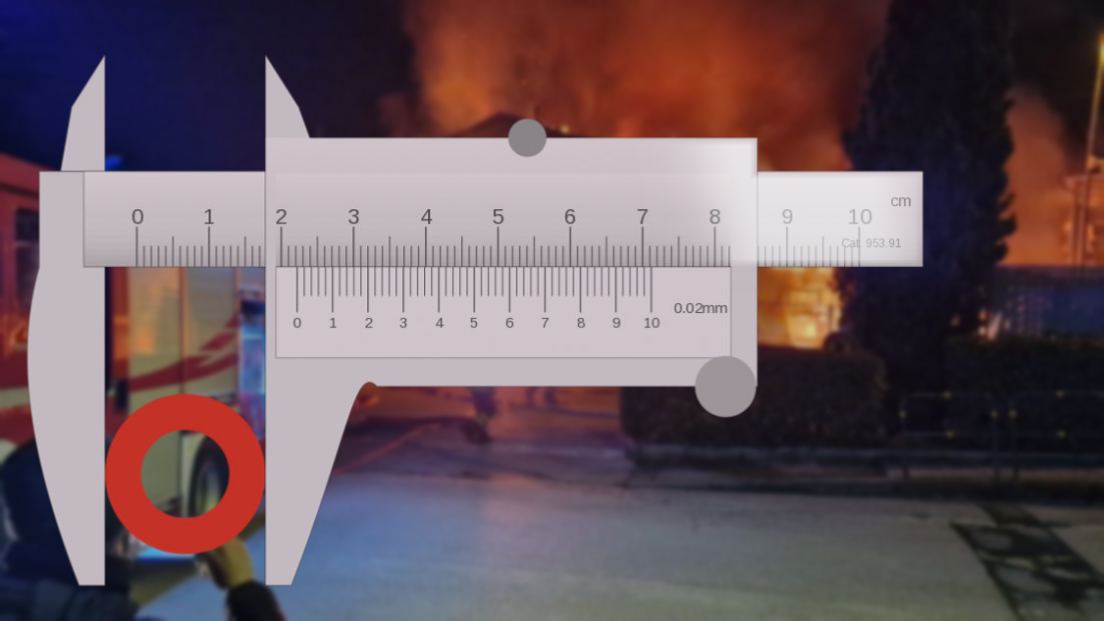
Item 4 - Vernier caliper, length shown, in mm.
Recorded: 22.2 mm
